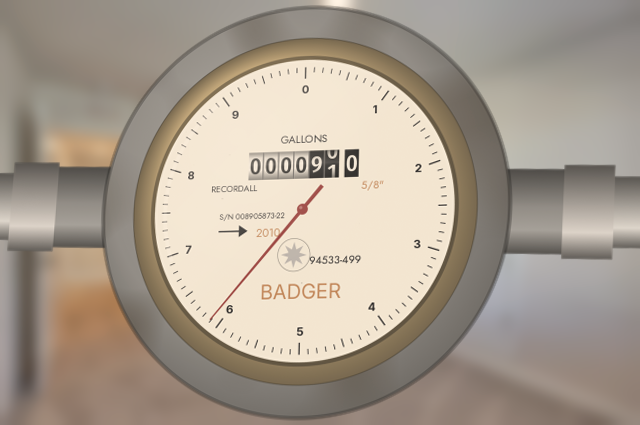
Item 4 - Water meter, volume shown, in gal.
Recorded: 906.1 gal
